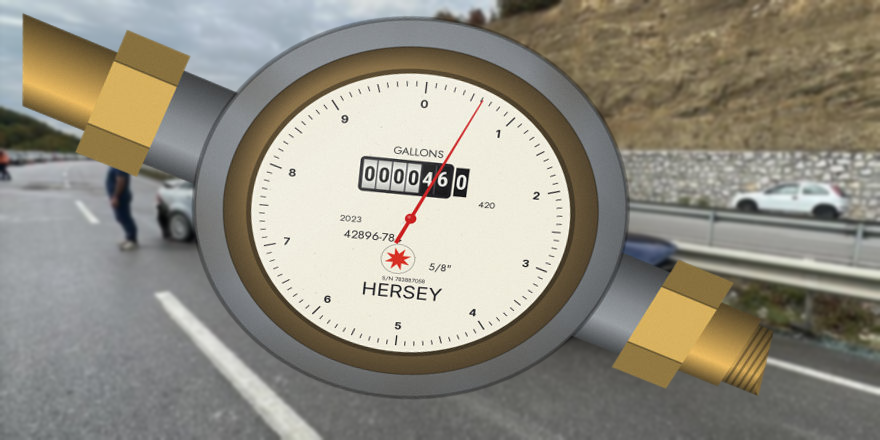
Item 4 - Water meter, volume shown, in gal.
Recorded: 460.6 gal
